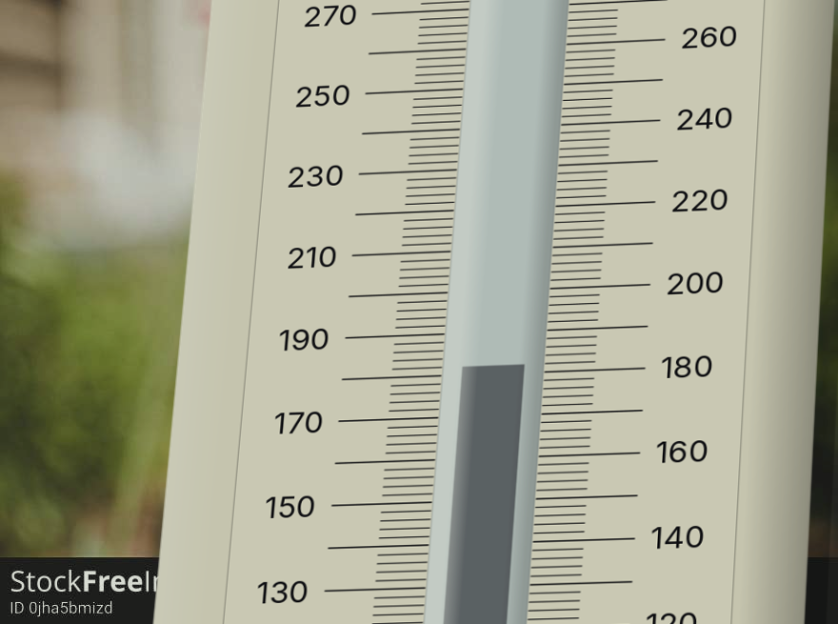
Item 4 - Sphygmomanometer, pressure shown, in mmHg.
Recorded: 182 mmHg
